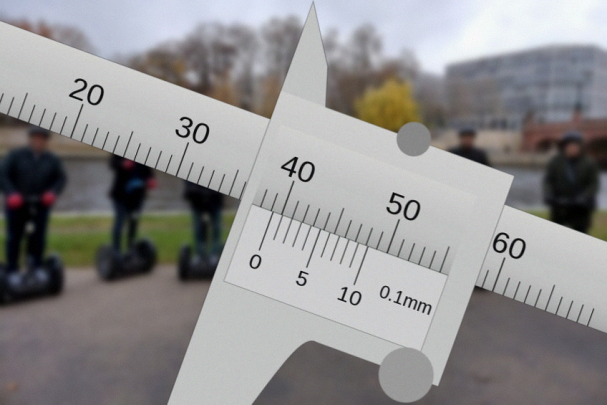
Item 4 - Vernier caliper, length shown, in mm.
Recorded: 39.2 mm
